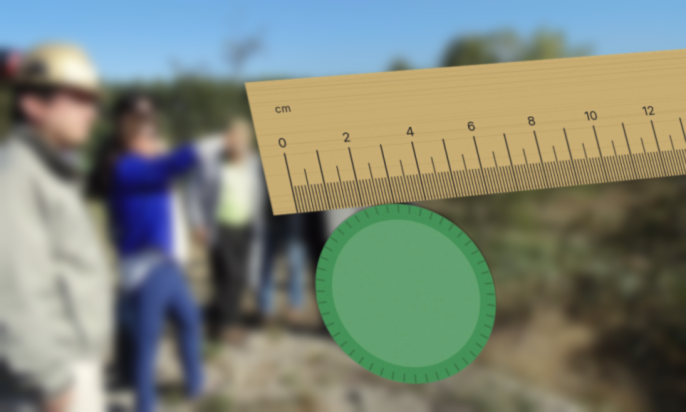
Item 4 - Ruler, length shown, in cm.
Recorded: 5.5 cm
